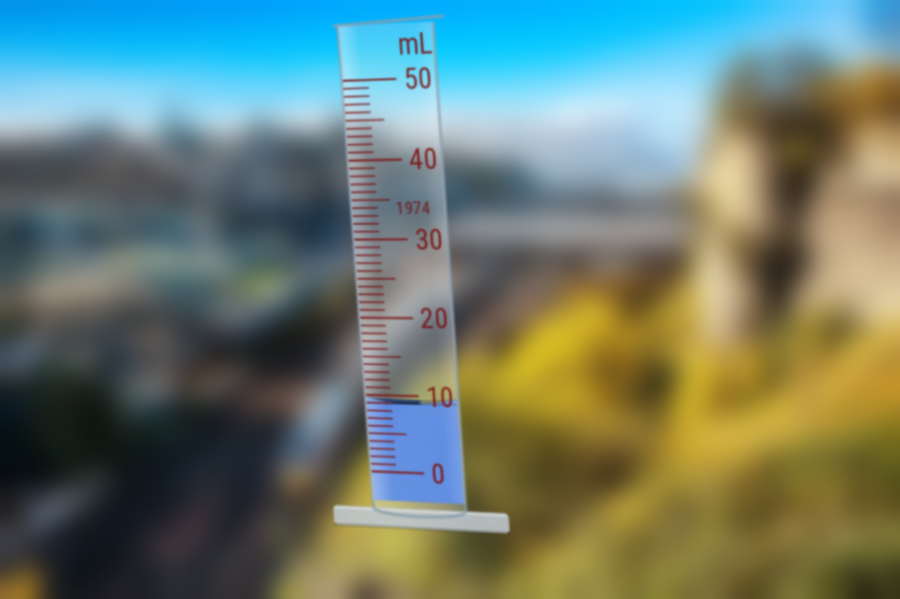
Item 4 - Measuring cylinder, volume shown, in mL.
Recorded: 9 mL
